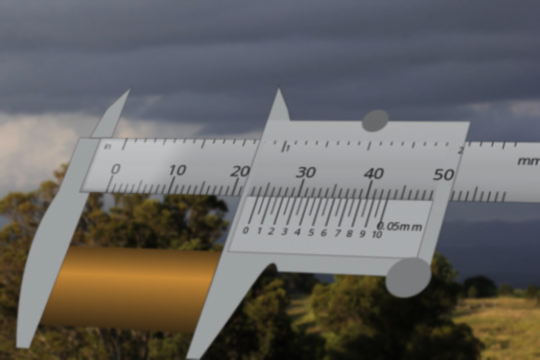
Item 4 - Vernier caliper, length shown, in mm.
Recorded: 24.0 mm
